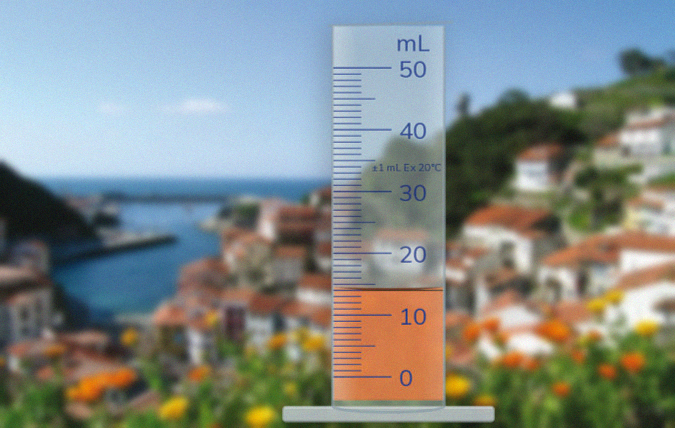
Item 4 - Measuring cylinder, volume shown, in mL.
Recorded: 14 mL
